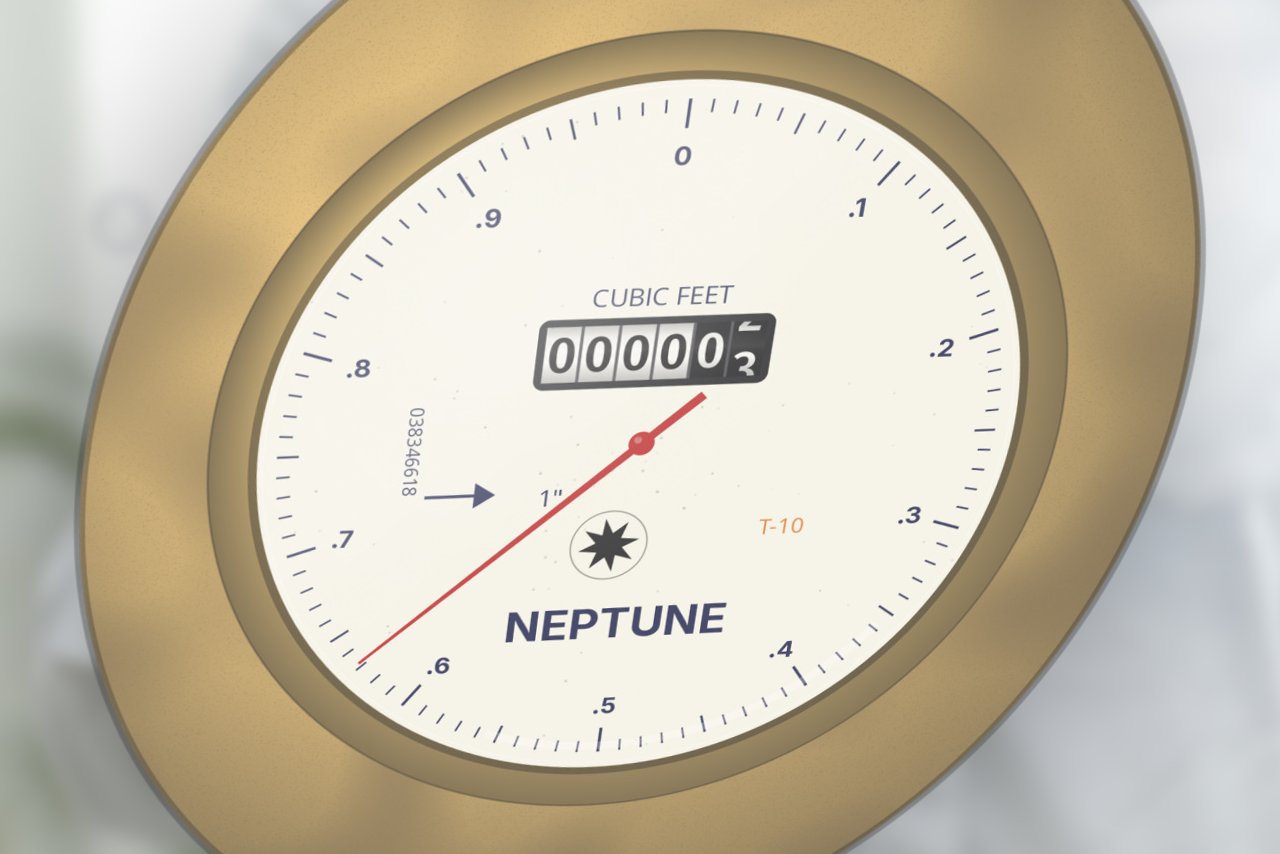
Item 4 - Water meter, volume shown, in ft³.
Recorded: 2.63 ft³
